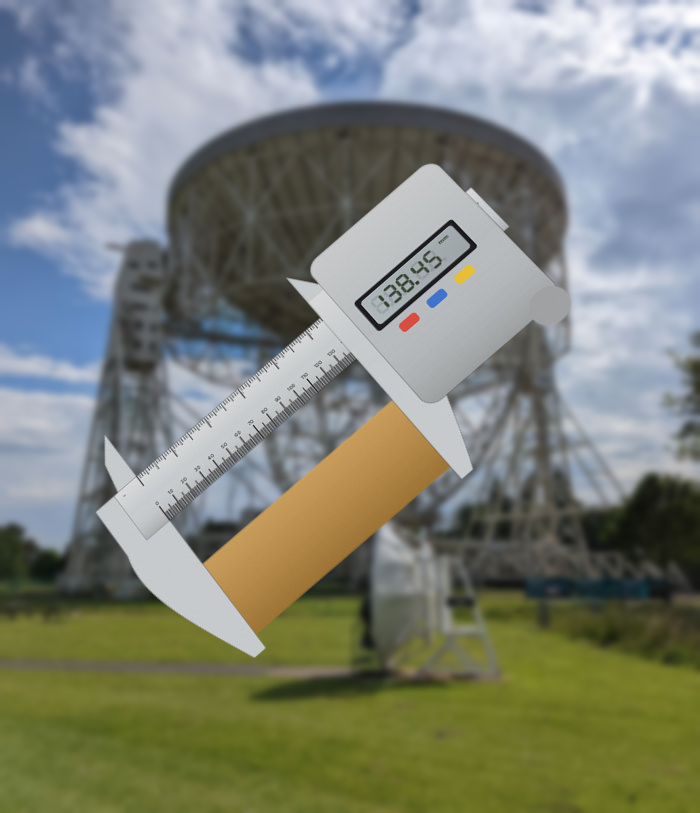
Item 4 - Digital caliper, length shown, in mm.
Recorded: 138.45 mm
